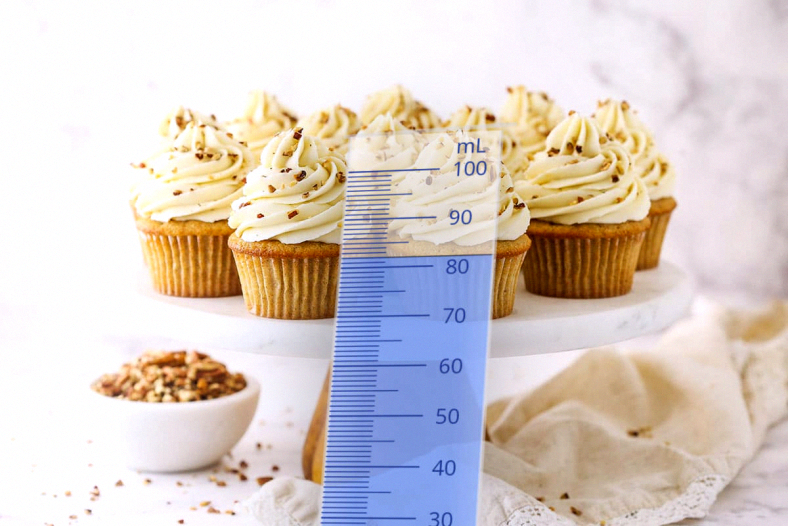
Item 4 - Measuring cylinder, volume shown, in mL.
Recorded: 82 mL
